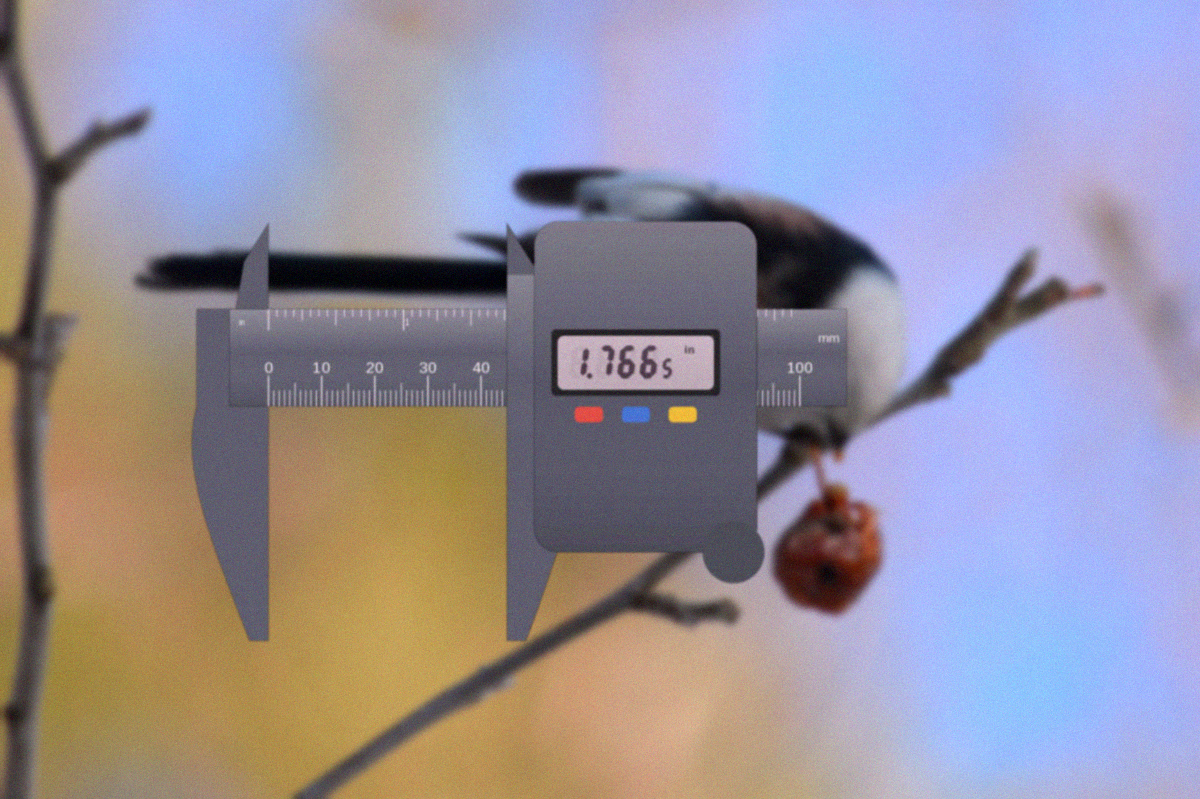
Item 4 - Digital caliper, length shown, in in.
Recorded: 1.7665 in
